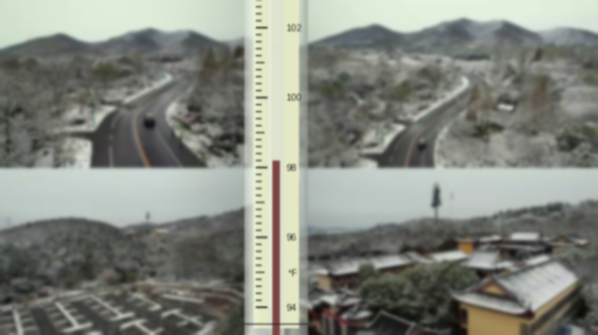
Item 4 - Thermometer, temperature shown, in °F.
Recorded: 98.2 °F
